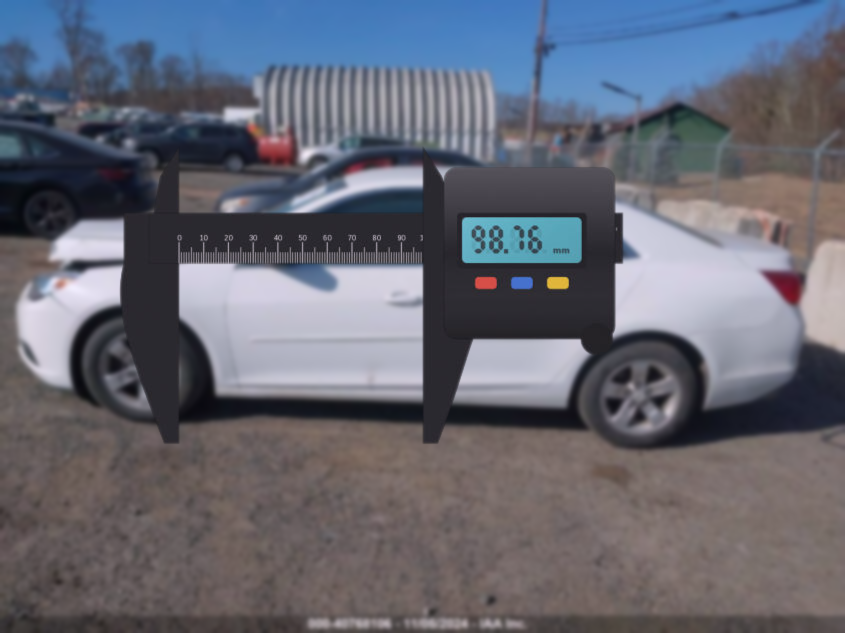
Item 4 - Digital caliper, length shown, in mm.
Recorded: 98.76 mm
